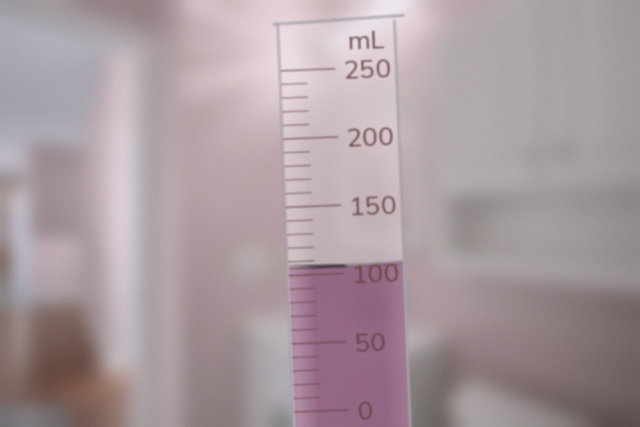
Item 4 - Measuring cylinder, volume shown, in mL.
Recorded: 105 mL
